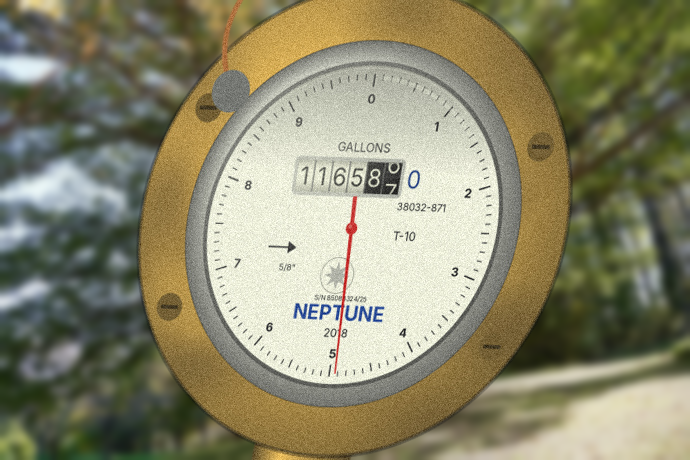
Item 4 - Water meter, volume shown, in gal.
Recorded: 1165864.9 gal
